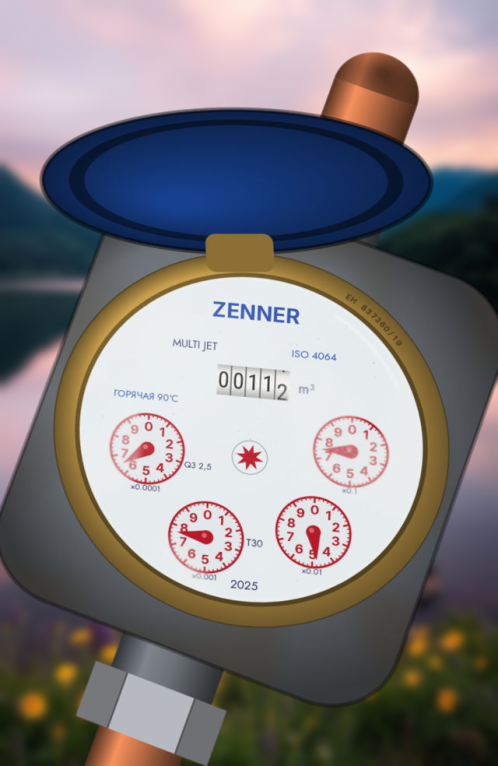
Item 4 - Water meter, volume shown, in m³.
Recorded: 111.7476 m³
